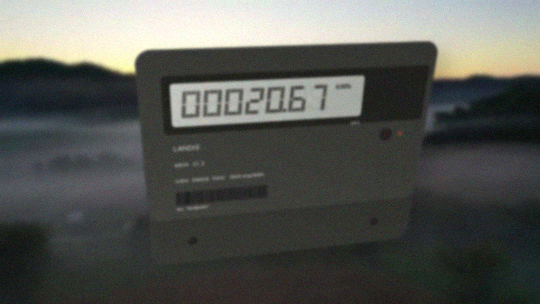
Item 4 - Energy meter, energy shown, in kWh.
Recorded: 20.67 kWh
